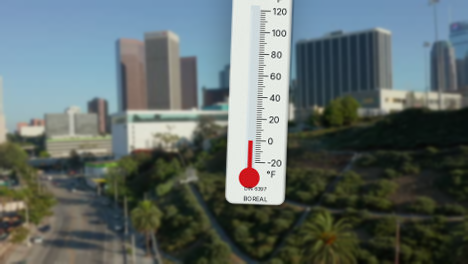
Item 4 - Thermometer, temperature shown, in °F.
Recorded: 0 °F
